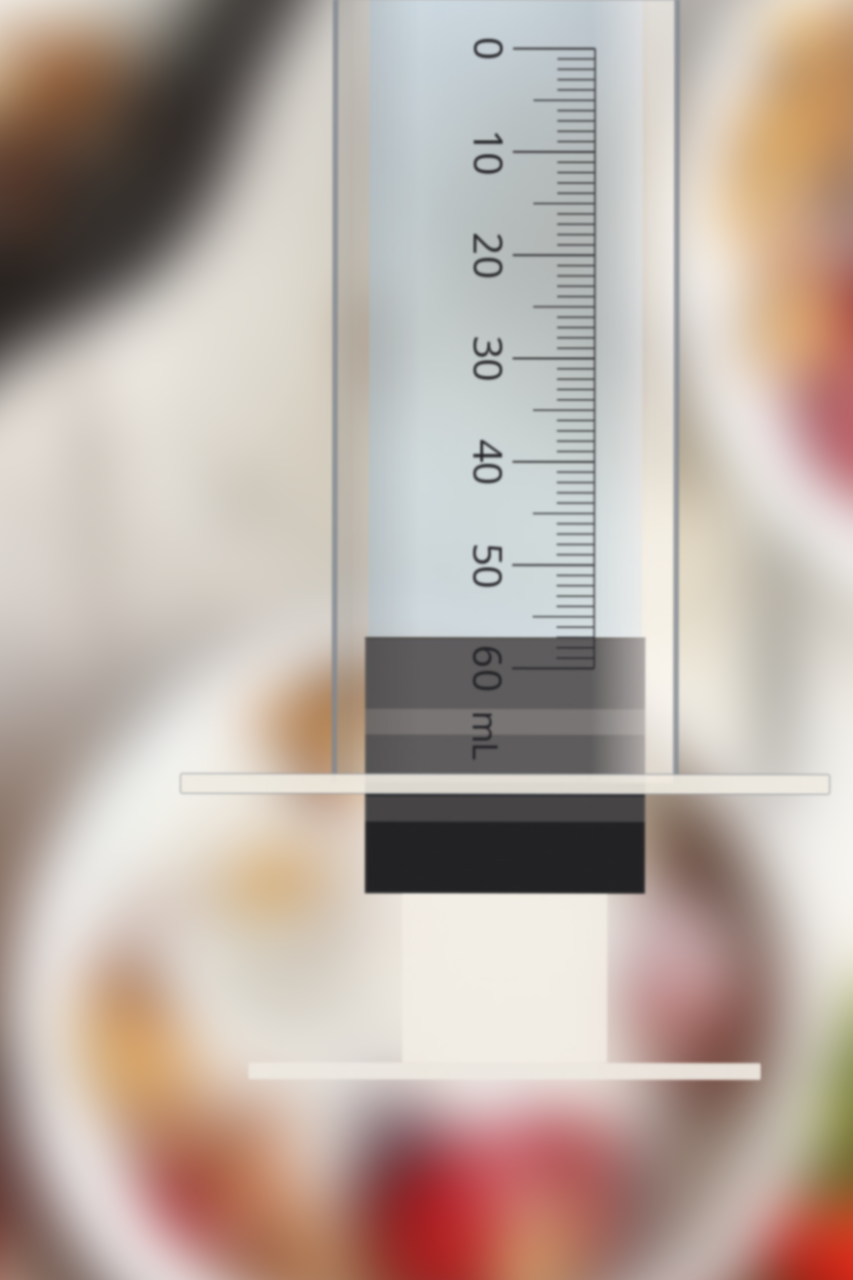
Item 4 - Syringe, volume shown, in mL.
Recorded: 57 mL
